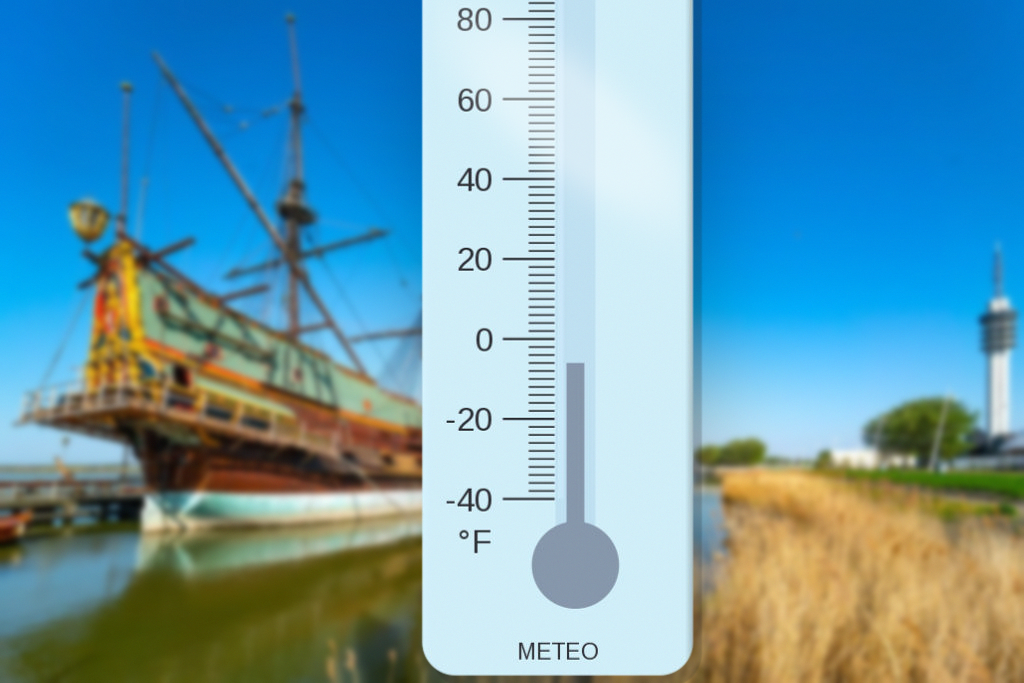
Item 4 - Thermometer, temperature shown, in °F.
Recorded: -6 °F
